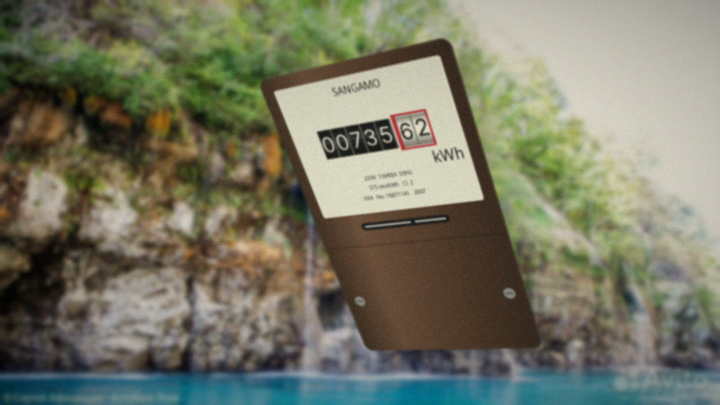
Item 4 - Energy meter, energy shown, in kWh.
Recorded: 735.62 kWh
